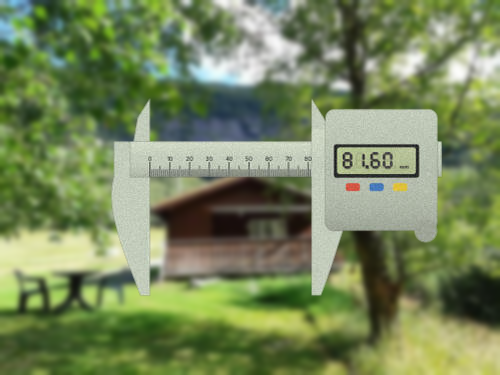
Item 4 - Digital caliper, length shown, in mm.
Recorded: 81.60 mm
